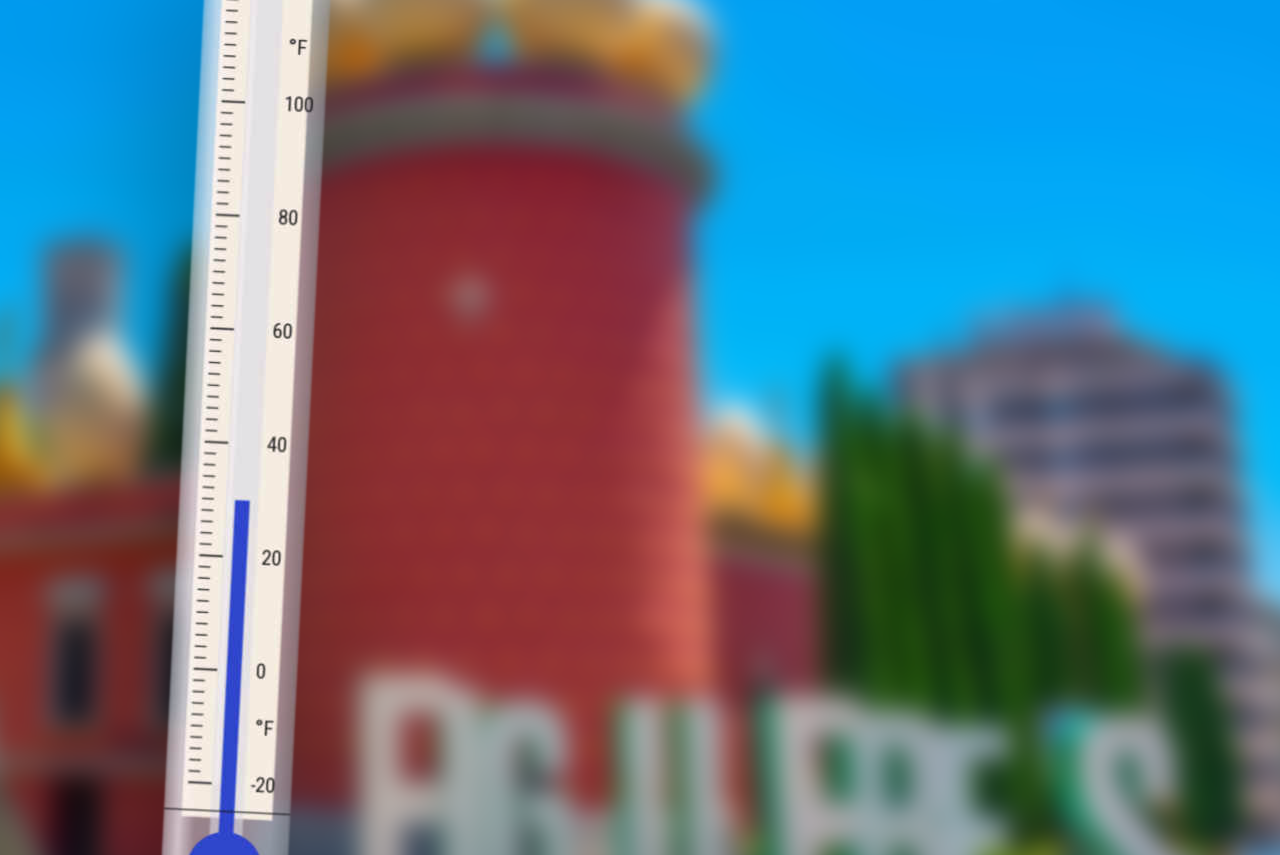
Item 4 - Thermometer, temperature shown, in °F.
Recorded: 30 °F
